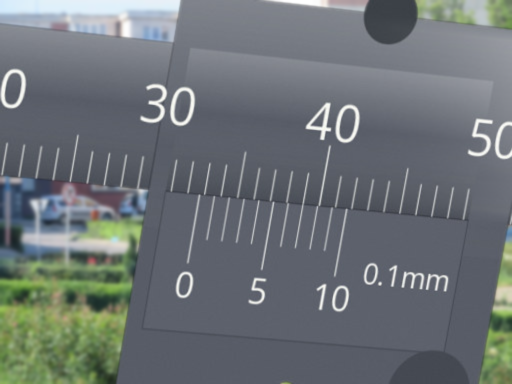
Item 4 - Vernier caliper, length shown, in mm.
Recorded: 32.7 mm
